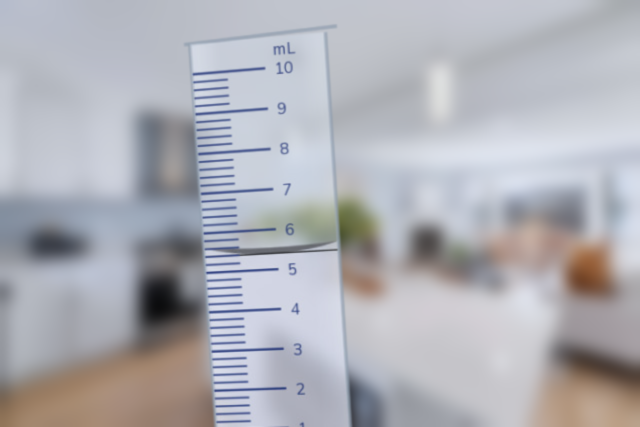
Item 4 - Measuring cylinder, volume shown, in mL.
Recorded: 5.4 mL
